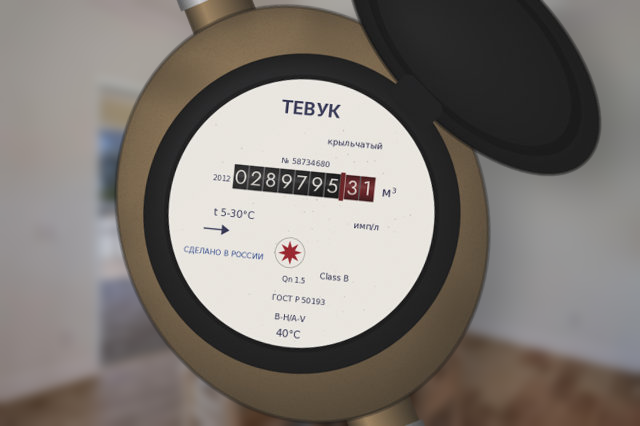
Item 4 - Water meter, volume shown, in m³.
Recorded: 289795.31 m³
